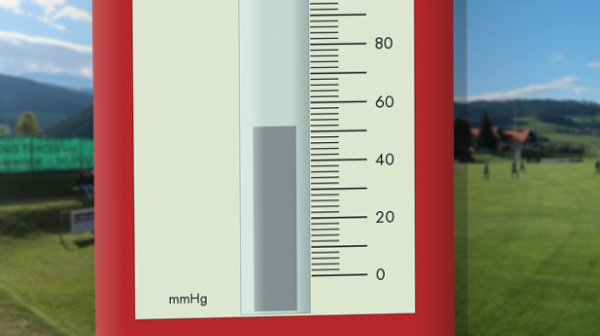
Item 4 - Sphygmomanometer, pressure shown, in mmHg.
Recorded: 52 mmHg
